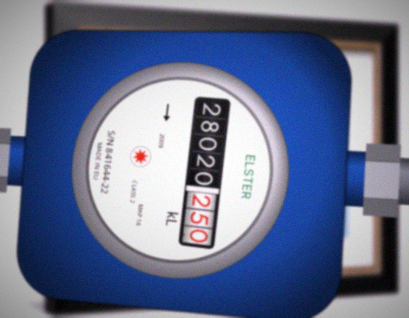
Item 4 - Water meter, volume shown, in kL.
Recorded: 28020.250 kL
